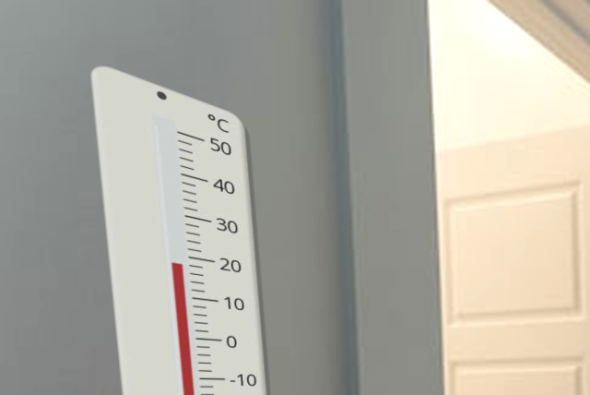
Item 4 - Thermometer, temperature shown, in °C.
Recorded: 18 °C
